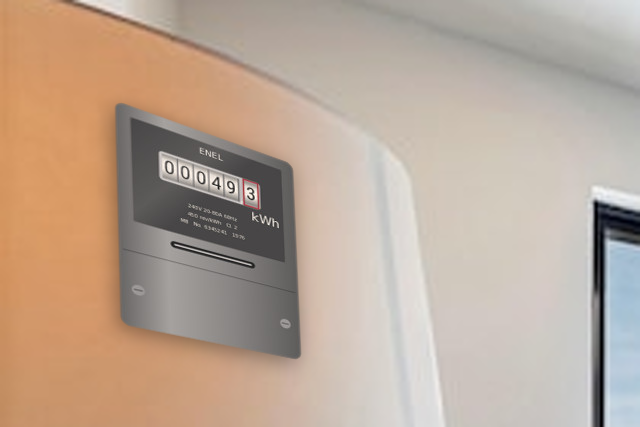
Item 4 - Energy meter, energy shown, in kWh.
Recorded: 49.3 kWh
